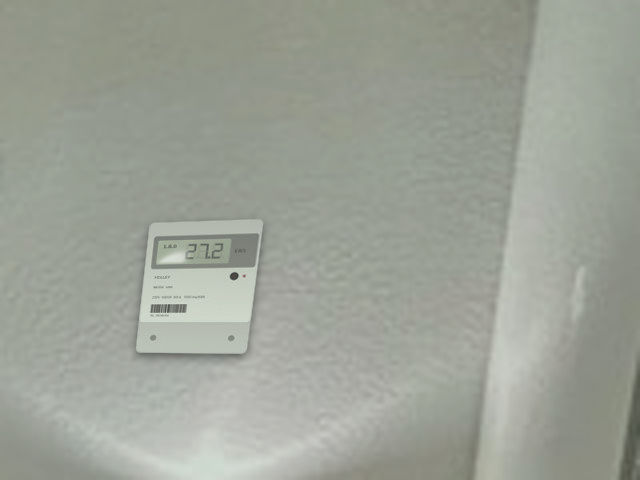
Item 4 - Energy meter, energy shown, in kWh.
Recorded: 27.2 kWh
